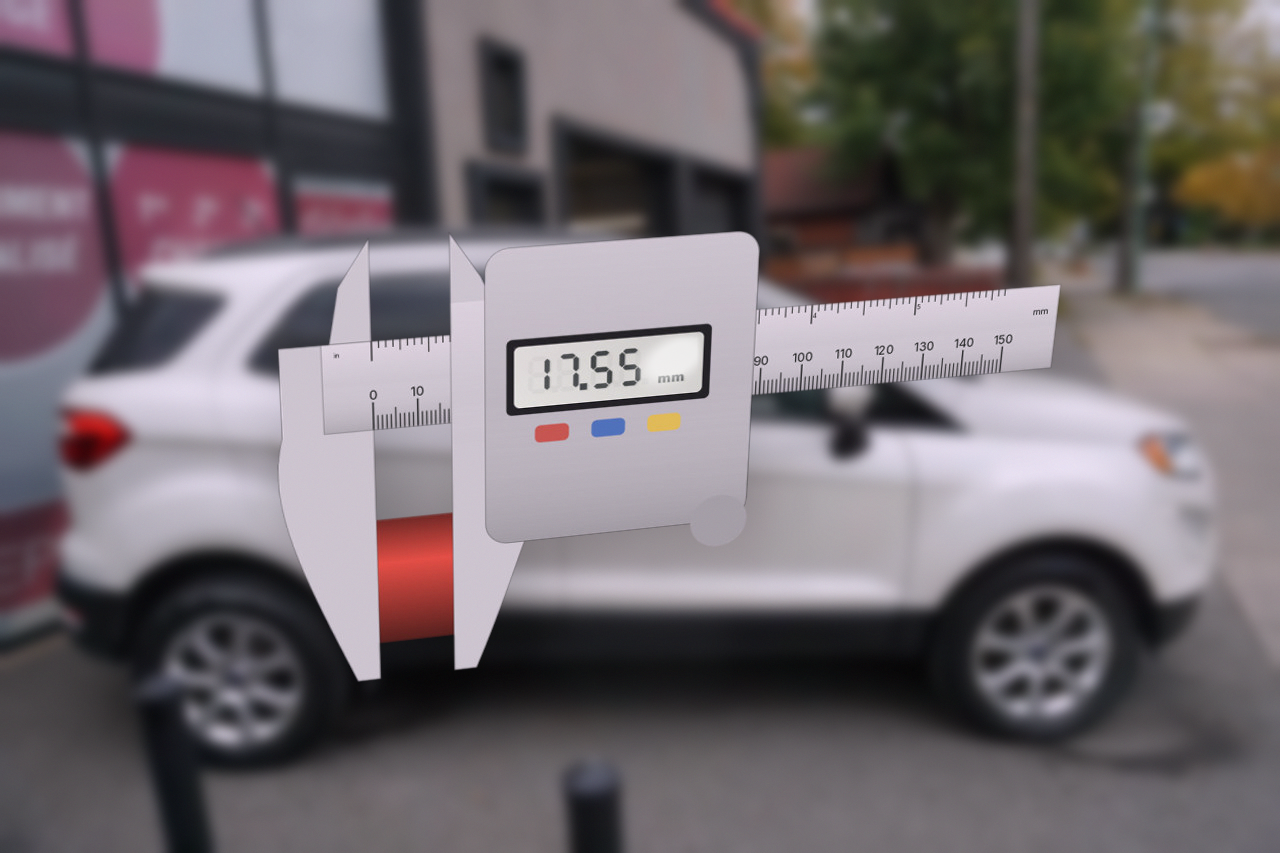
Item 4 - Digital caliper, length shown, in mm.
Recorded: 17.55 mm
